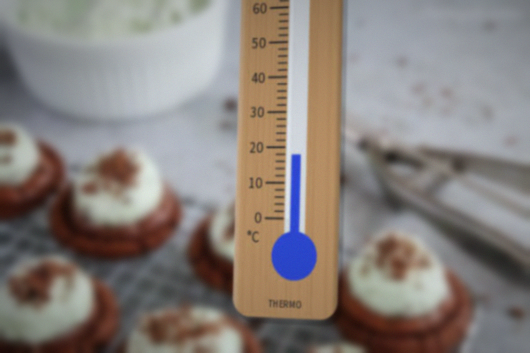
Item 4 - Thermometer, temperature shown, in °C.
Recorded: 18 °C
